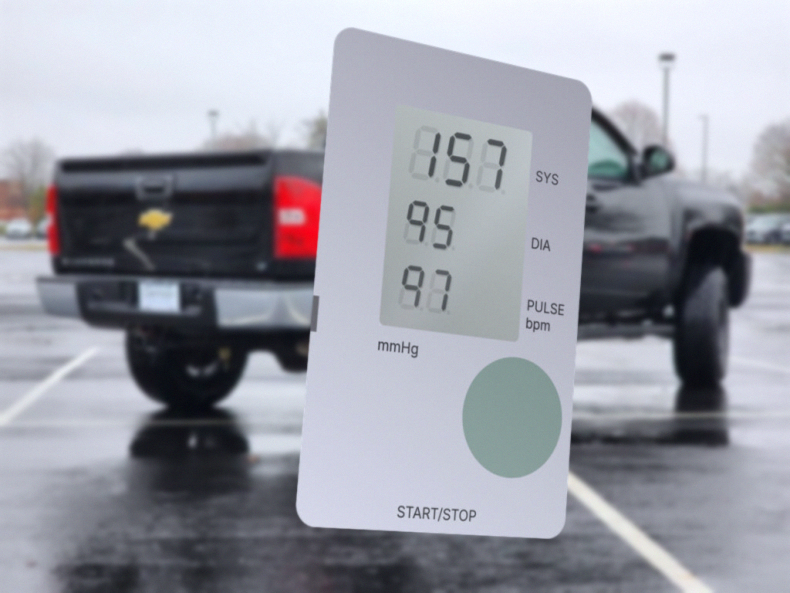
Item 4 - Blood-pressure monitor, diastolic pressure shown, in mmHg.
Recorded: 95 mmHg
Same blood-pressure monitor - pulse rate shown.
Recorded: 97 bpm
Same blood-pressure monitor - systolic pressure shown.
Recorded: 157 mmHg
